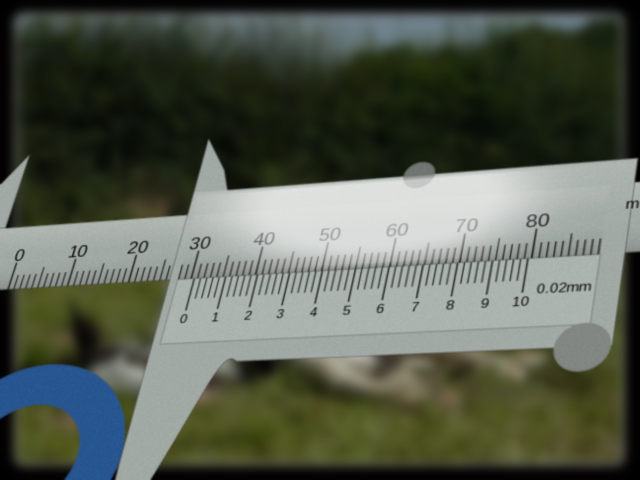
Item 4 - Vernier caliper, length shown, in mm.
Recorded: 30.5 mm
